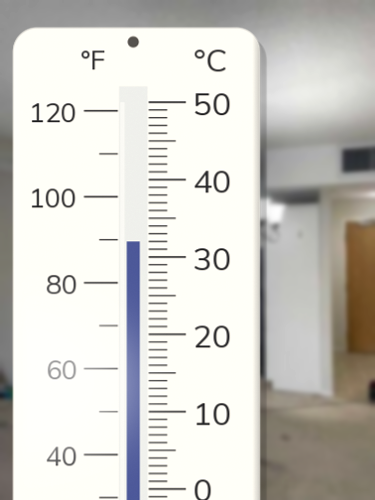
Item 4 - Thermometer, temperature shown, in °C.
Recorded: 32 °C
